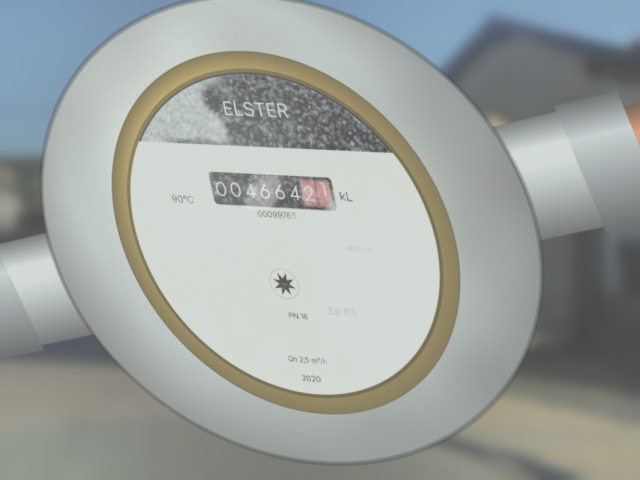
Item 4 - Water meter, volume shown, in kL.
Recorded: 4664.21 kL
